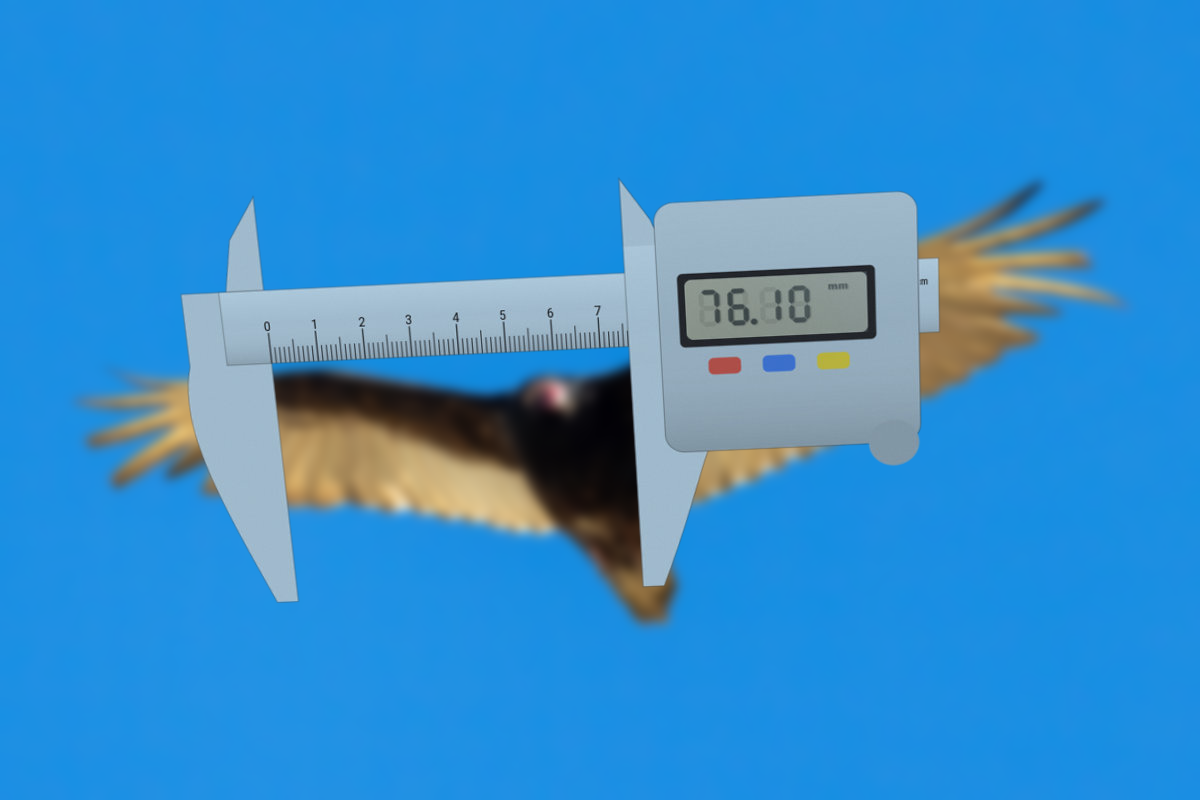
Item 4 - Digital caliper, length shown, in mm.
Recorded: 76.10 mm
